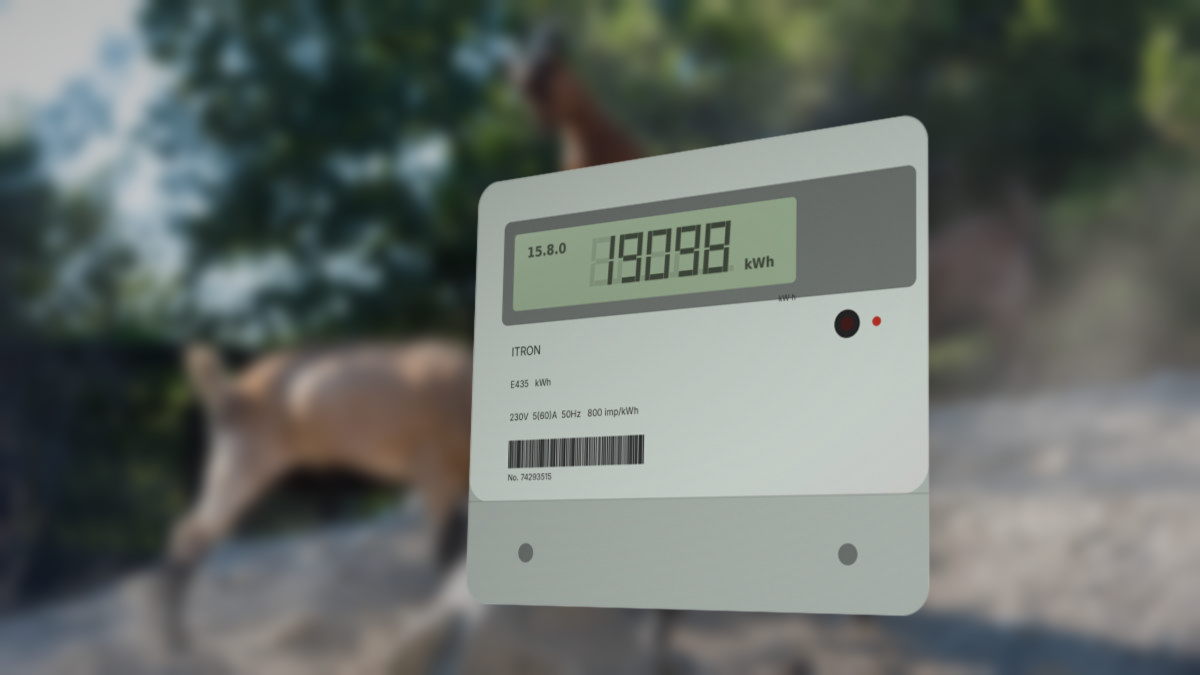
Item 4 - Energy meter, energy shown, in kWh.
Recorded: 19098 kWh
